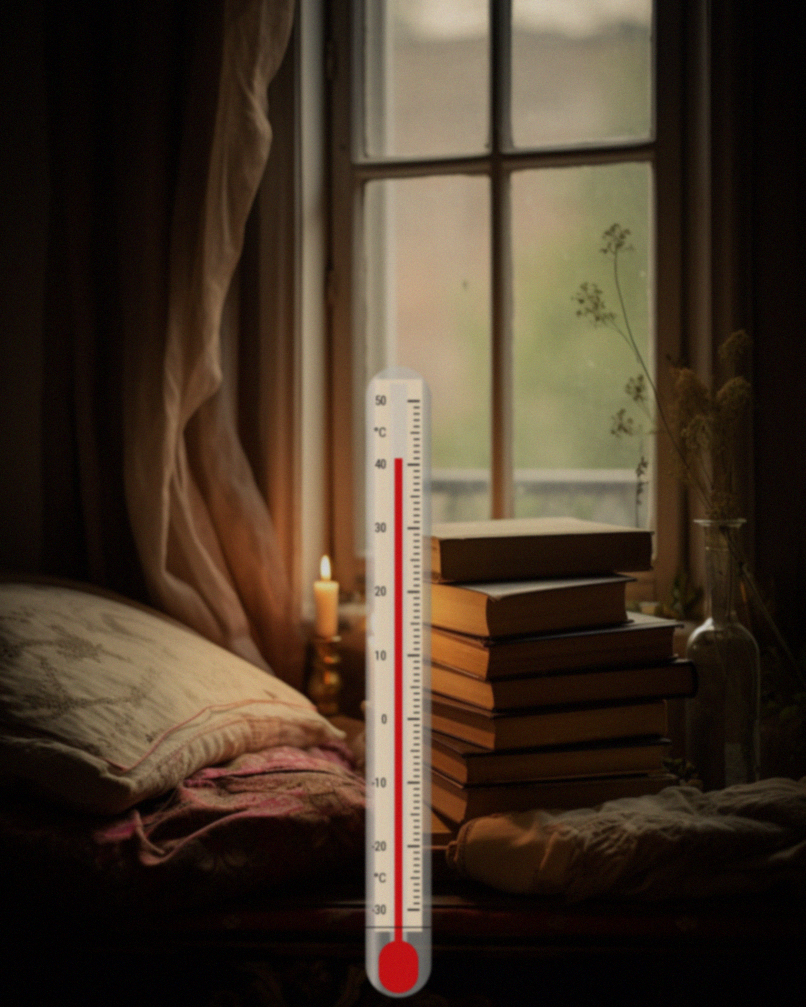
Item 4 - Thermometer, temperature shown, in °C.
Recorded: 41 °C
